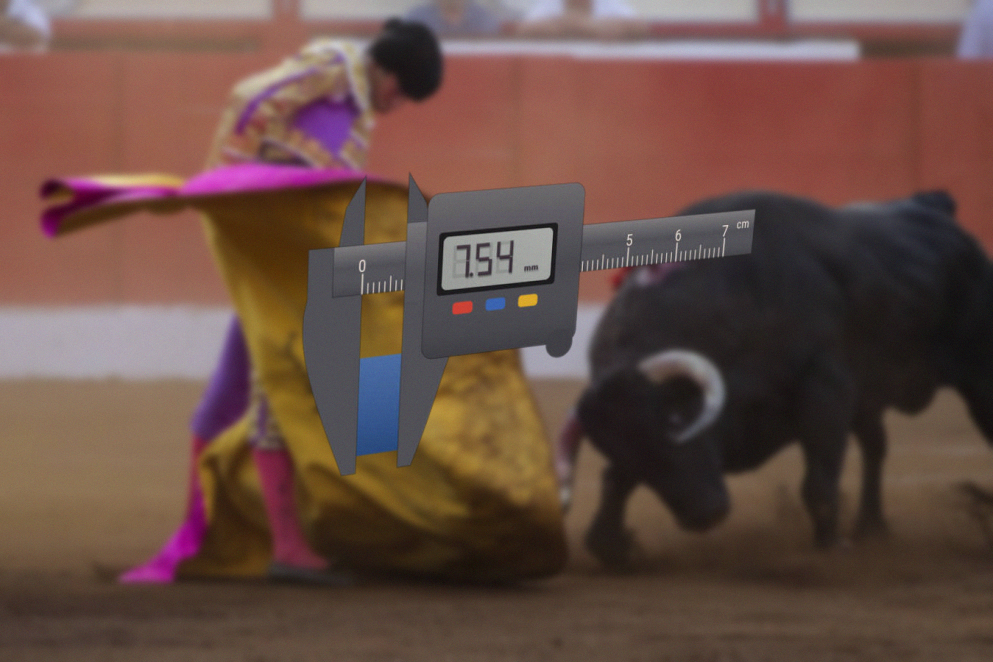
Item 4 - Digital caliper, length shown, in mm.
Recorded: 7.54 mm
